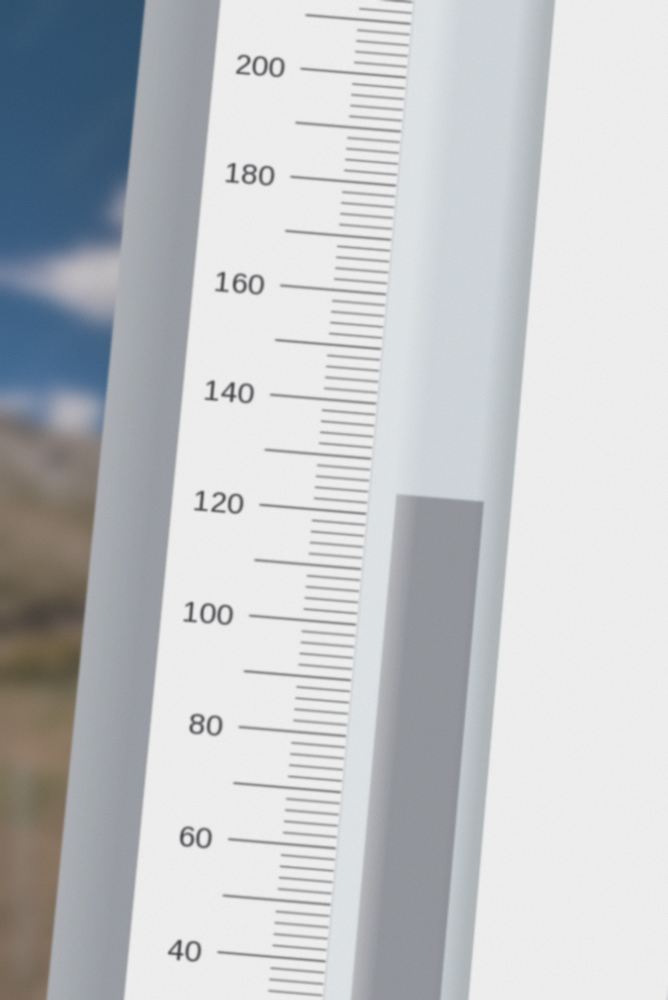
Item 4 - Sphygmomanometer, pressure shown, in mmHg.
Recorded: 124 mmHg
